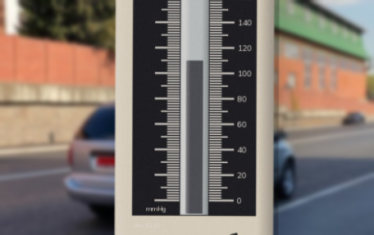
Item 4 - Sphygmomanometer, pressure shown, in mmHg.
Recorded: 110 mmHg
